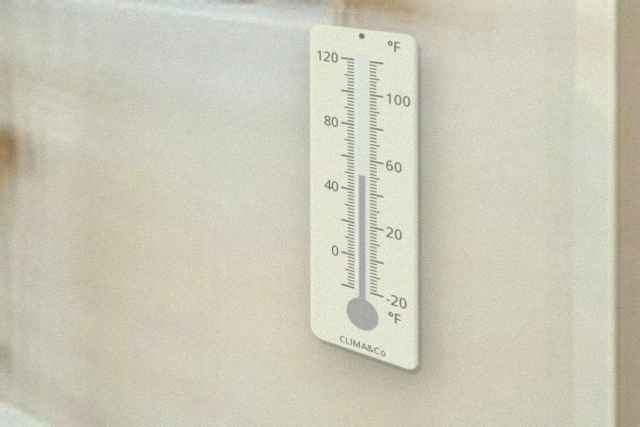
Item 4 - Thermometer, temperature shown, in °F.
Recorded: 50 °F
